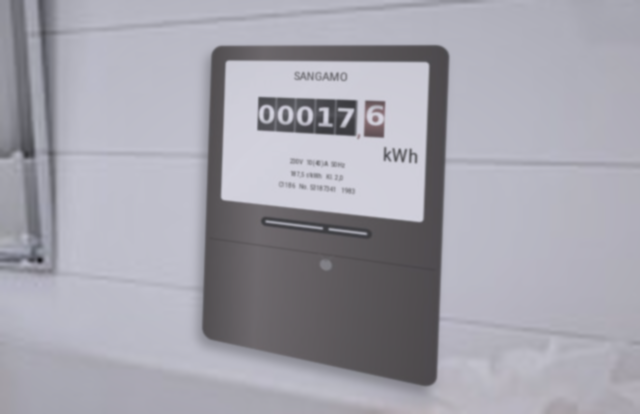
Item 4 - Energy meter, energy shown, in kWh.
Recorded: 17.6 kWh
